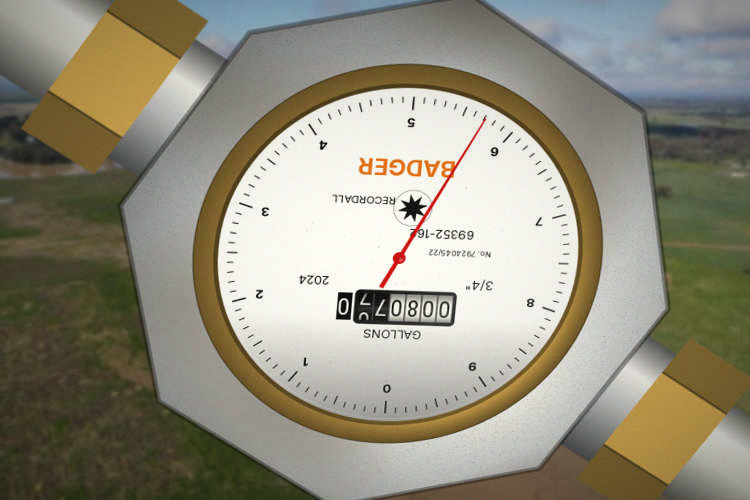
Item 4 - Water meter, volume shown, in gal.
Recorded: 80765.7 gal
